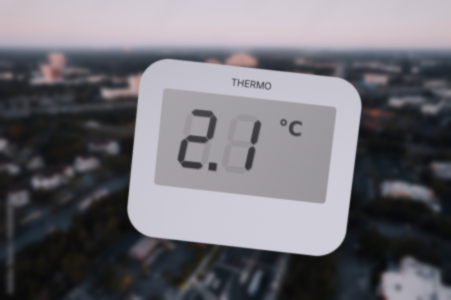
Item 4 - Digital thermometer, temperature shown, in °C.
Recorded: 2.1 °C
